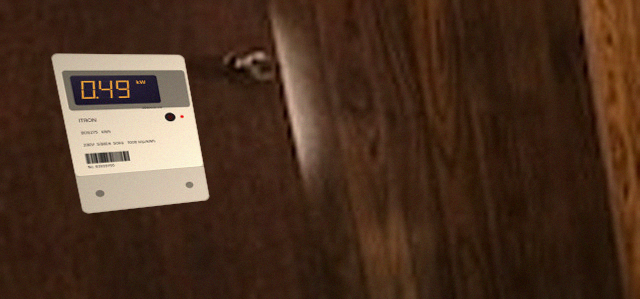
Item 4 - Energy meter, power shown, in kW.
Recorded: 0.49 kW
